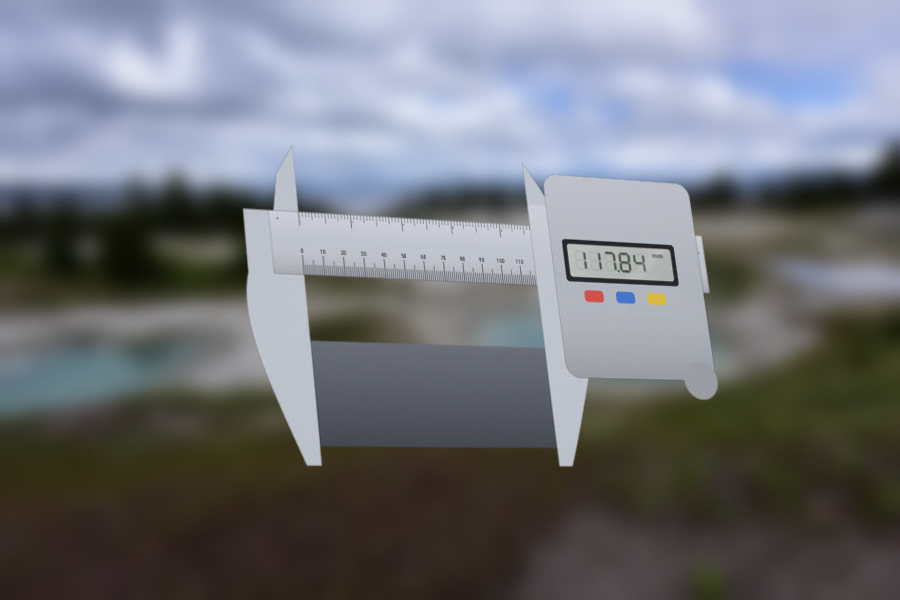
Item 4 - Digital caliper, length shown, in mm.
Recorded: 117.84 mm
